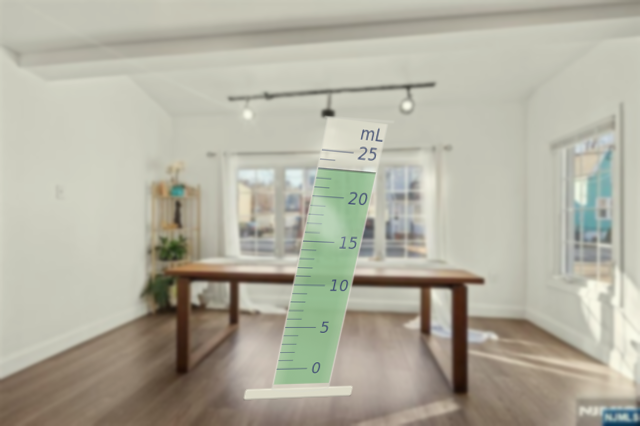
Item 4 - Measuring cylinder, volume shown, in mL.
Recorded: 23 mL
